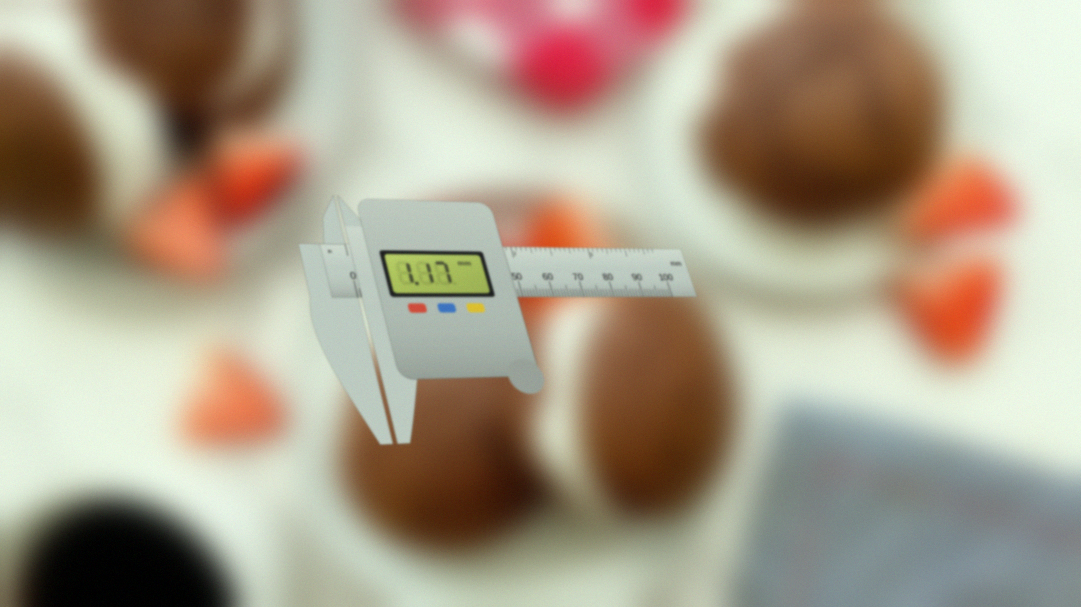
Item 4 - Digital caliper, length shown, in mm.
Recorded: 1.17 mm
